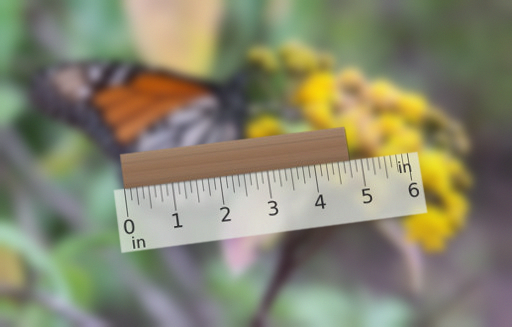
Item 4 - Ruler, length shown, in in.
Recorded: 4.75 in
